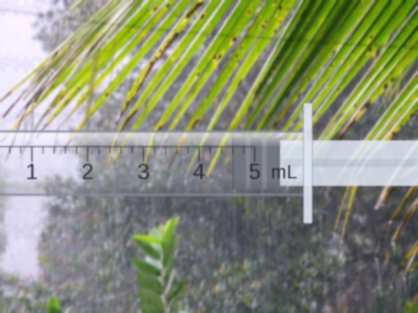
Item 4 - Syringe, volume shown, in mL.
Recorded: 4.6 mL
